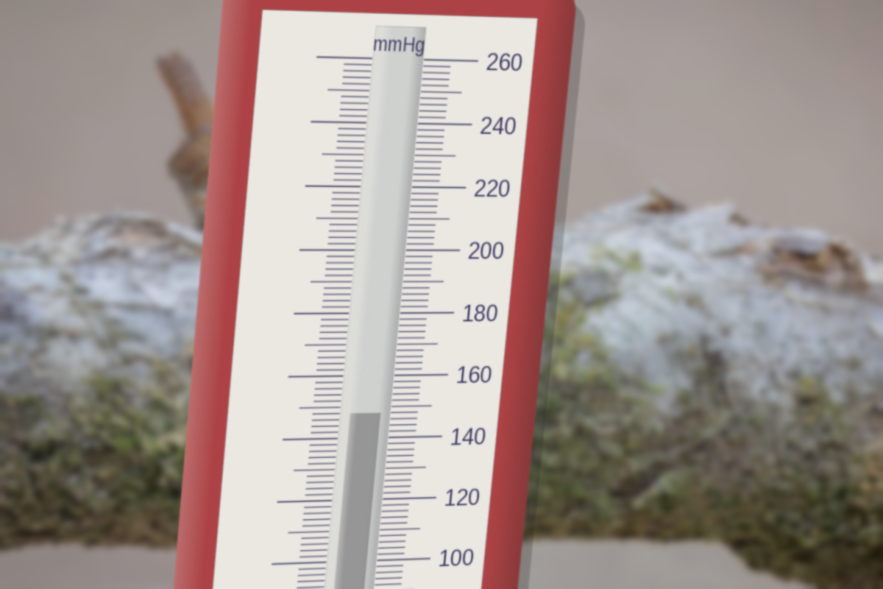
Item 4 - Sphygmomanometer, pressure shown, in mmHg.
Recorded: 148 mmHg
